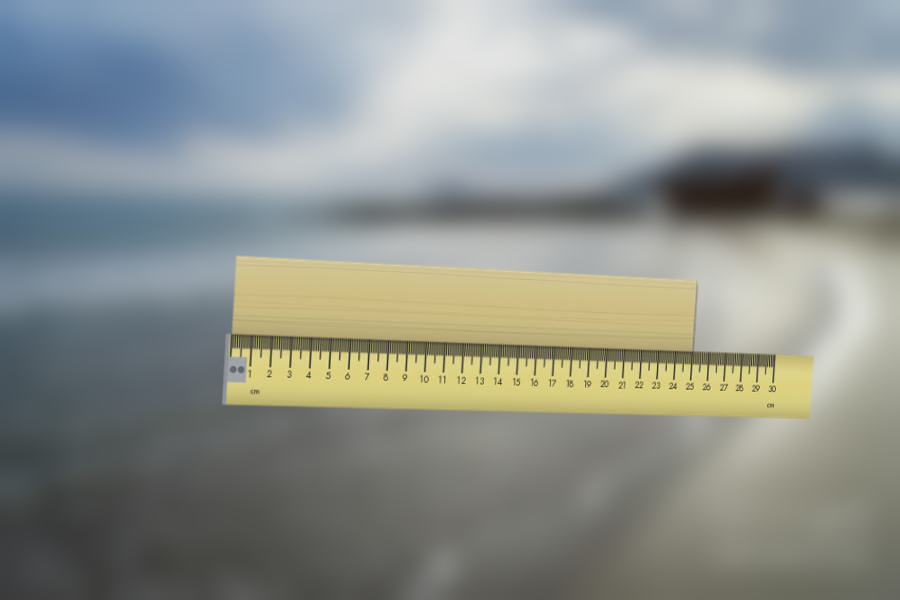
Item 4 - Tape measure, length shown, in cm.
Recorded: 25 cm
